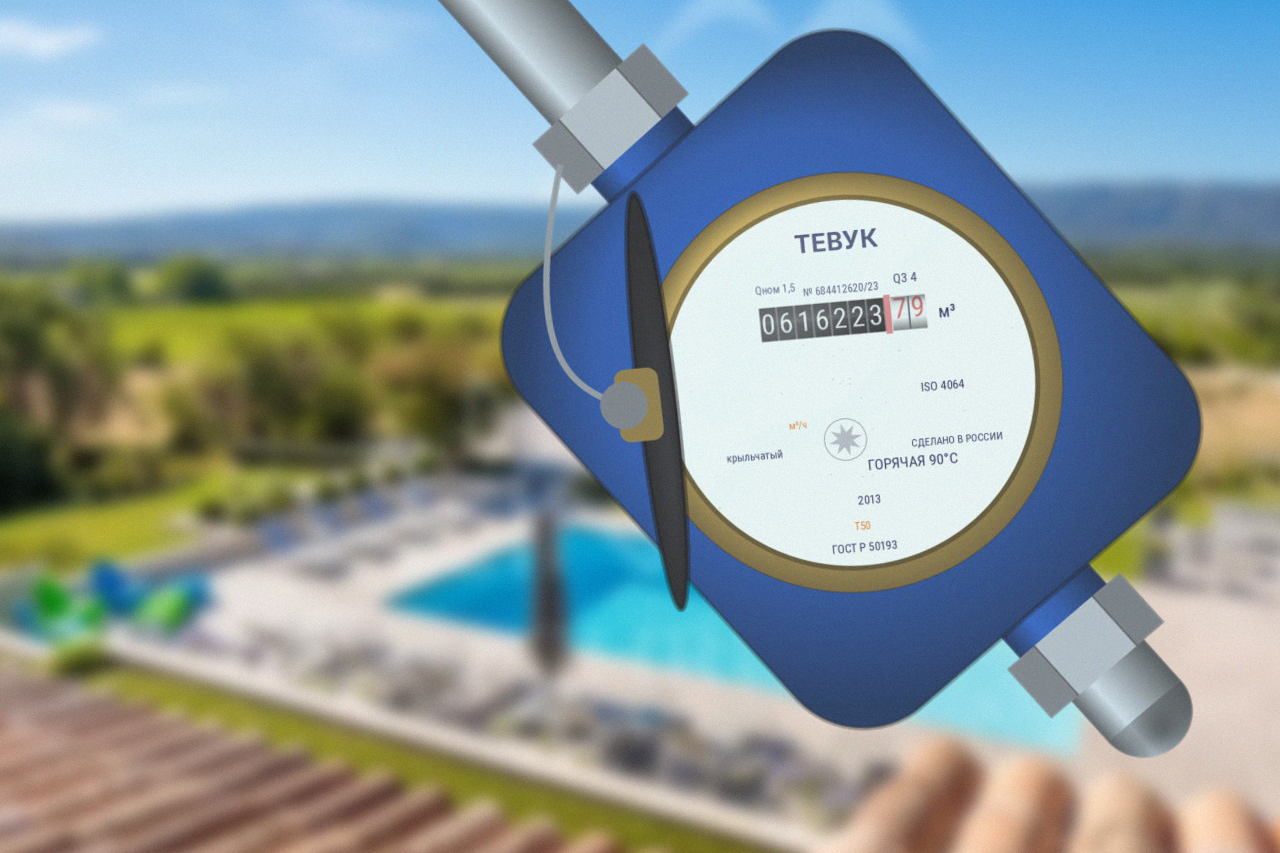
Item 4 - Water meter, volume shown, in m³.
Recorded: 616223.79 m³
